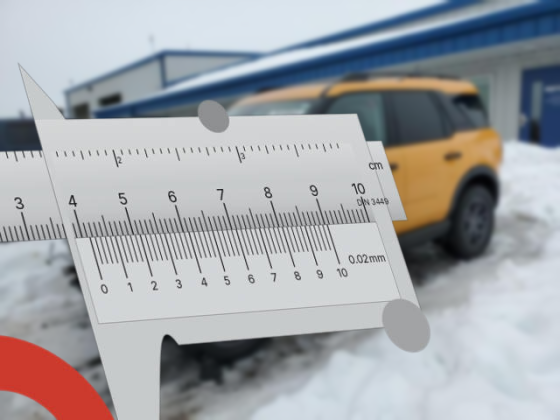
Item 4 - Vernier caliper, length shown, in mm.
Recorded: 41.5 mm
